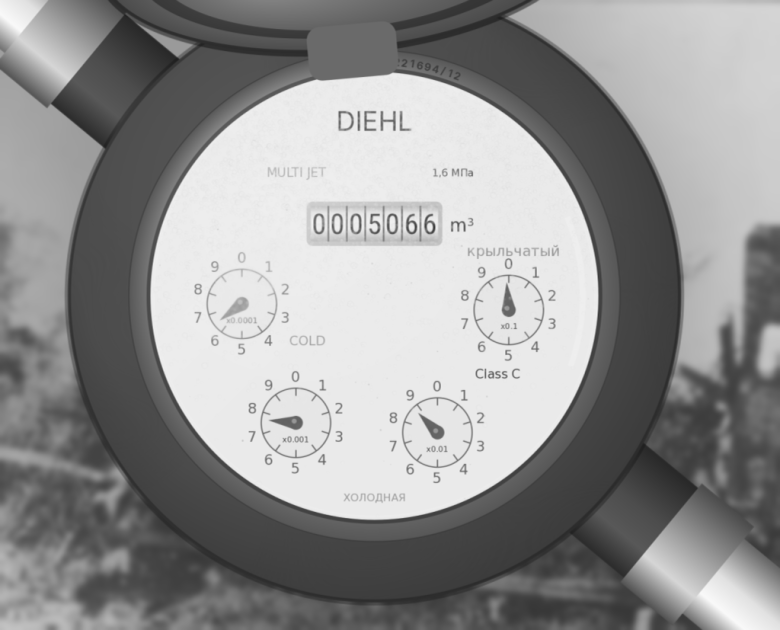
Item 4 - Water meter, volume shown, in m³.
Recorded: 5065.9876 m³
